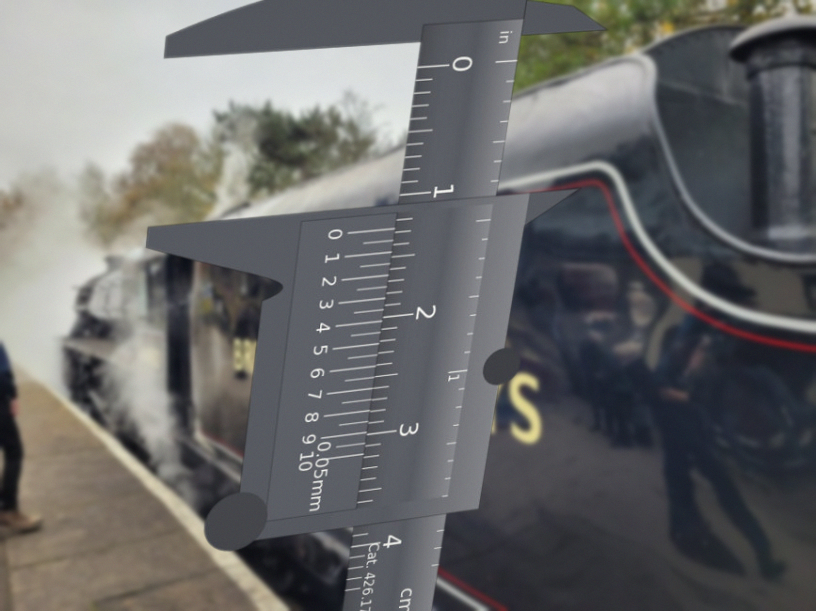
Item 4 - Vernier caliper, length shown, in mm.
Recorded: 12.7 mm
